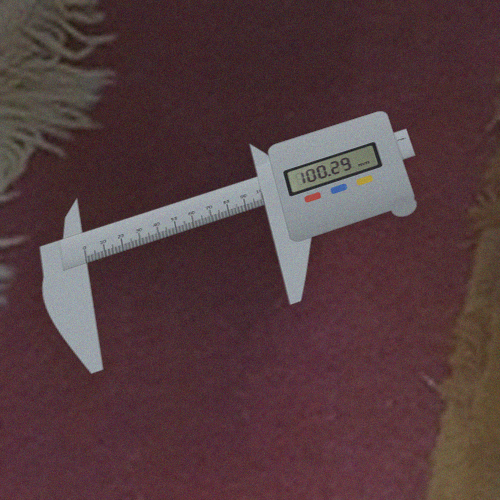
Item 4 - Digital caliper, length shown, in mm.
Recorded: 100.29 mm
